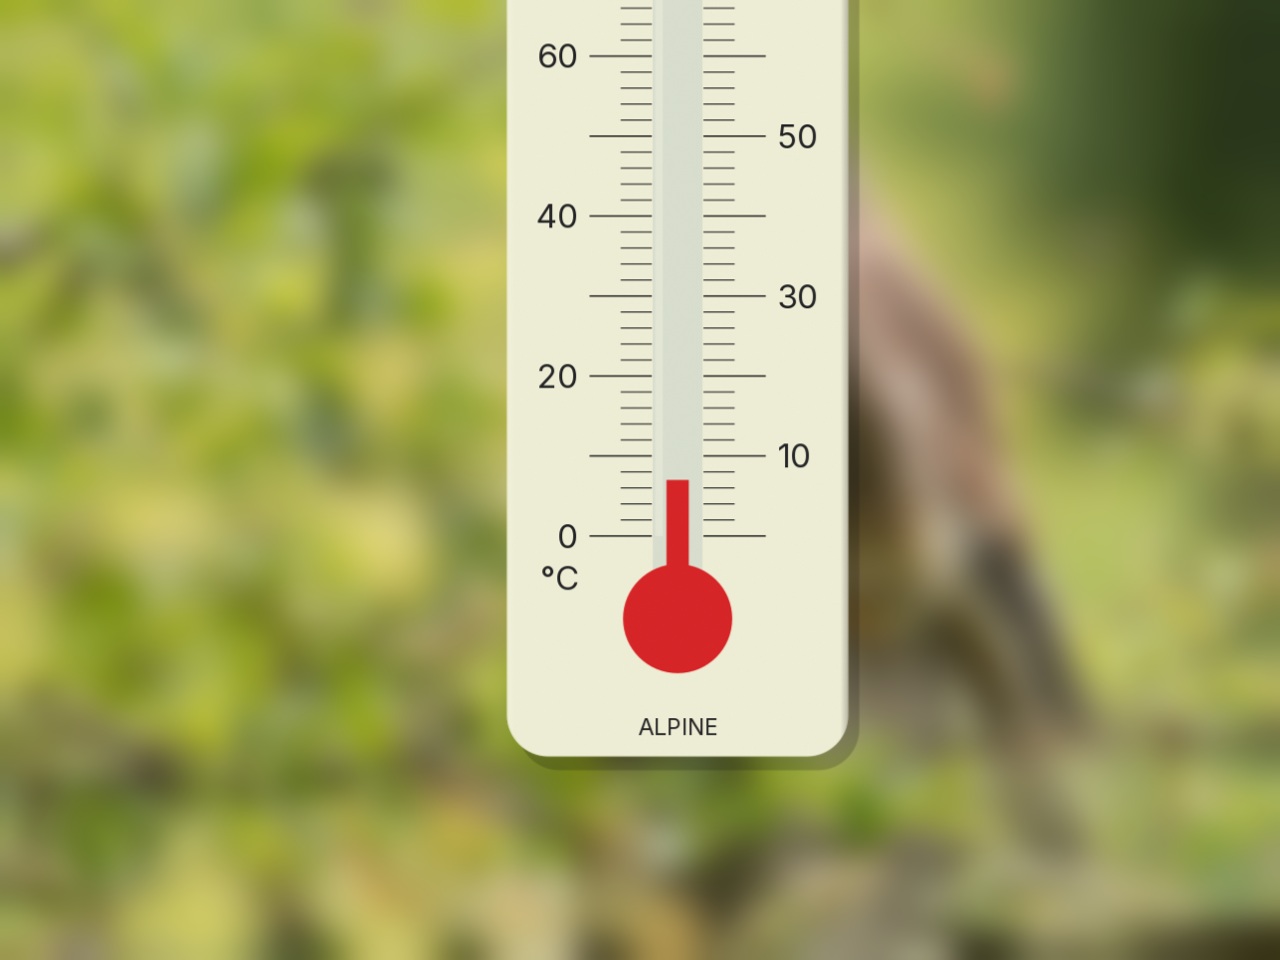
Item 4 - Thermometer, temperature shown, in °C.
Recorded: 7 °C
